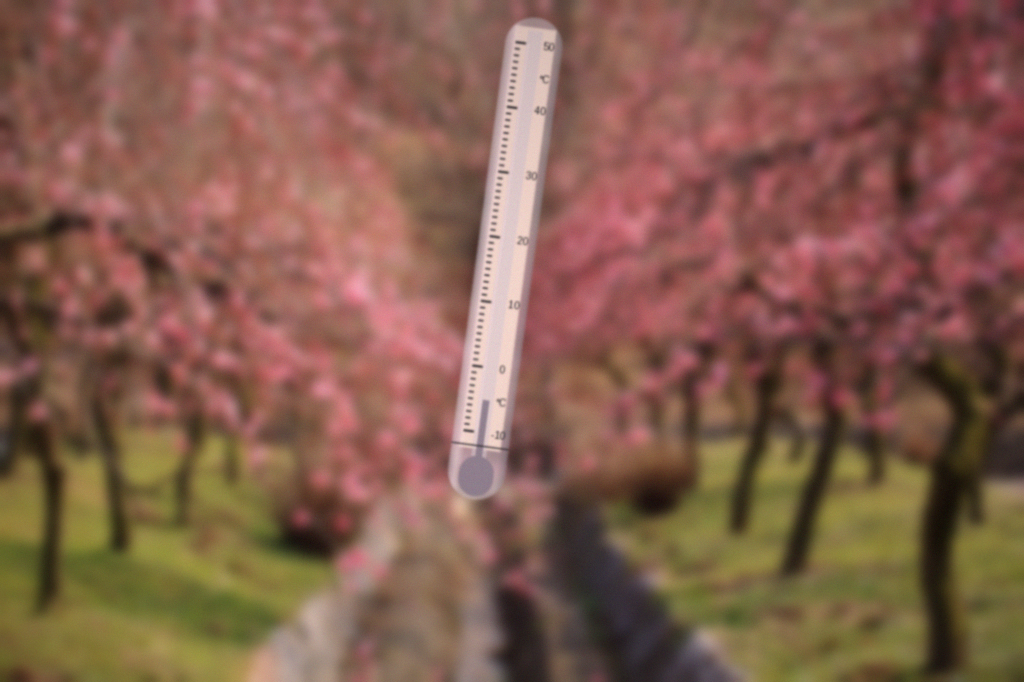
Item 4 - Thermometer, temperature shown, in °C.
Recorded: -5 °C
